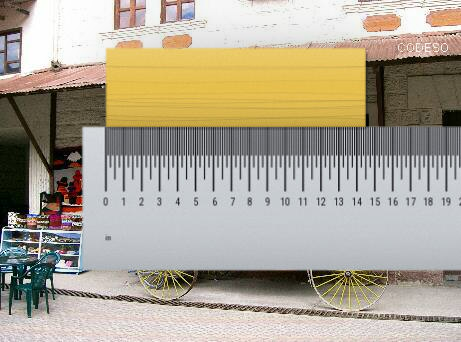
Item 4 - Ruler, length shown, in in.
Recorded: 14.5 in
